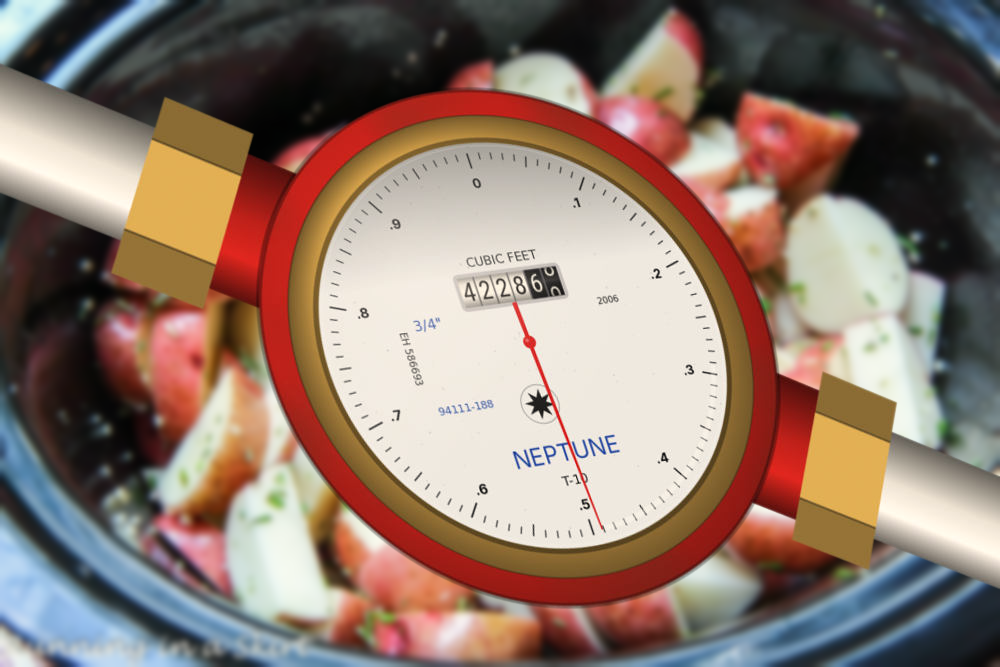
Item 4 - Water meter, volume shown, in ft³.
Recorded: 422868.49 ft³
